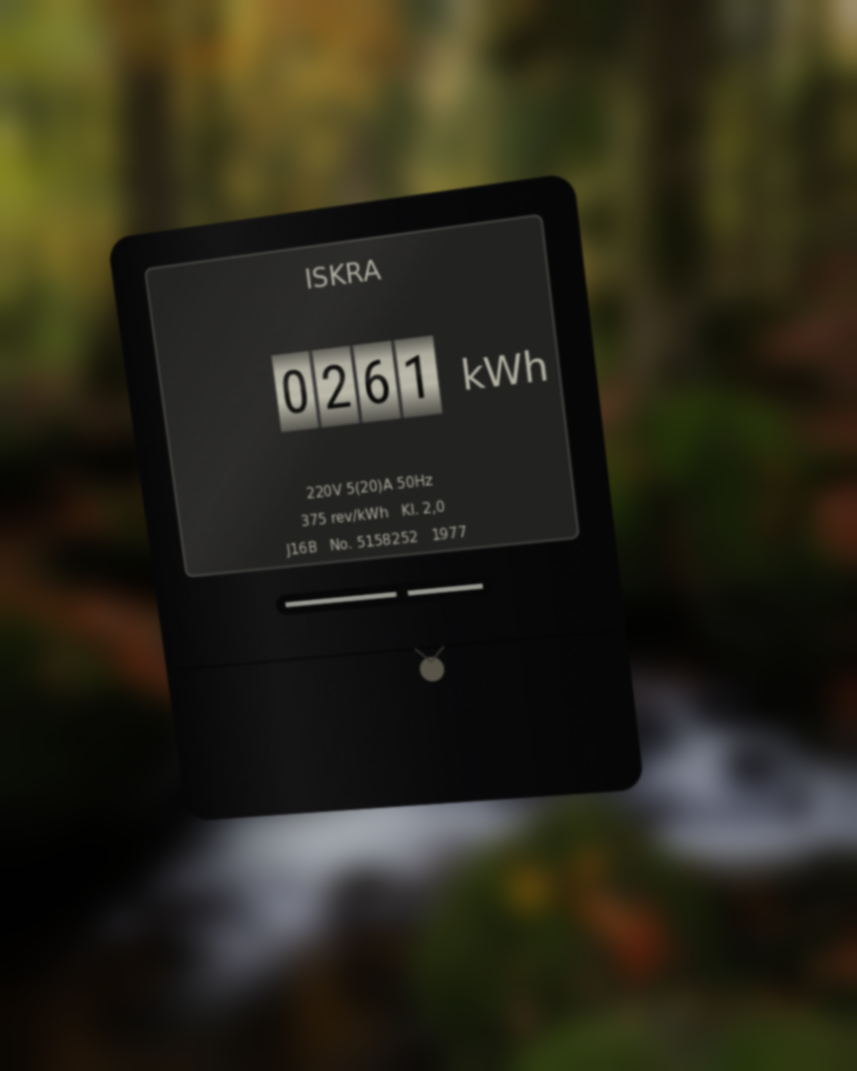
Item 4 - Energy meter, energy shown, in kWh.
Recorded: 261 kWh
